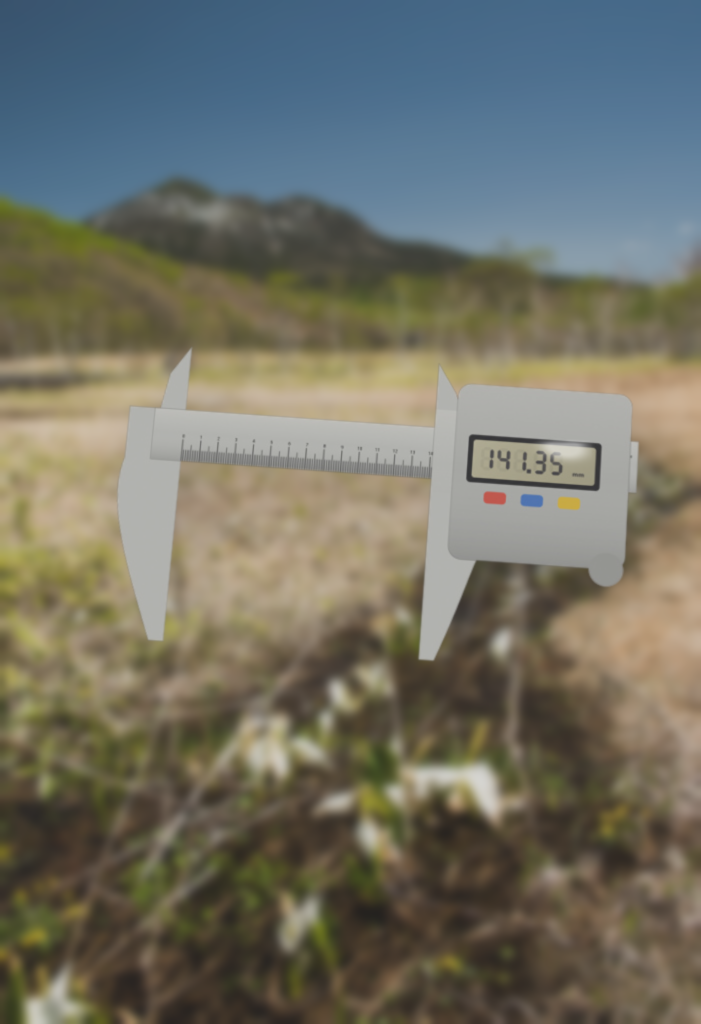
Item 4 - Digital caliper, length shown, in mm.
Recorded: 141.35 mm
